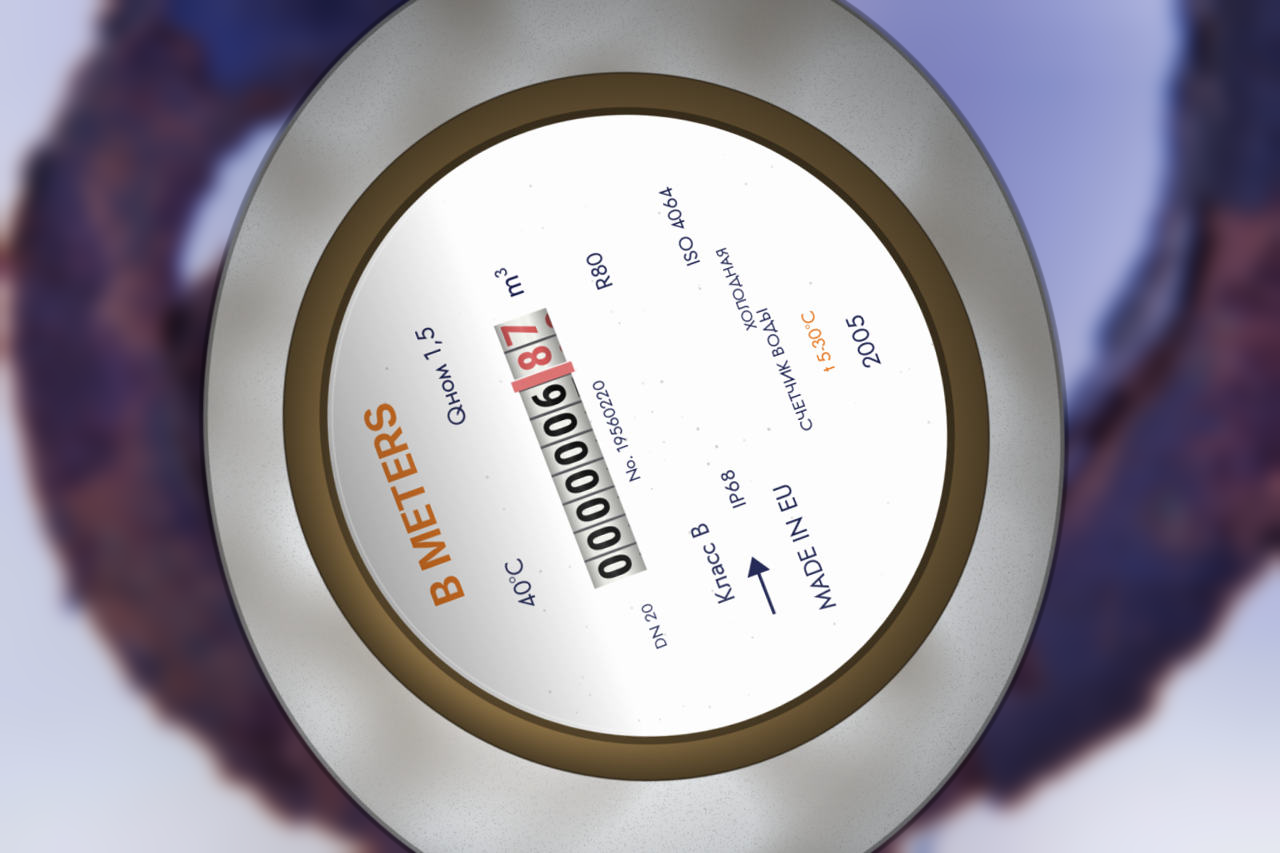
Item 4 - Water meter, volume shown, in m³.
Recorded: 6.87 m³
